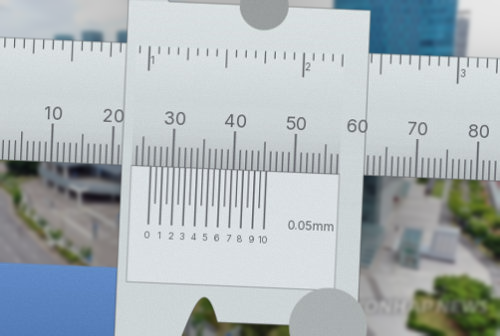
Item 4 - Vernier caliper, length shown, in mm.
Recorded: 26.4 mm
